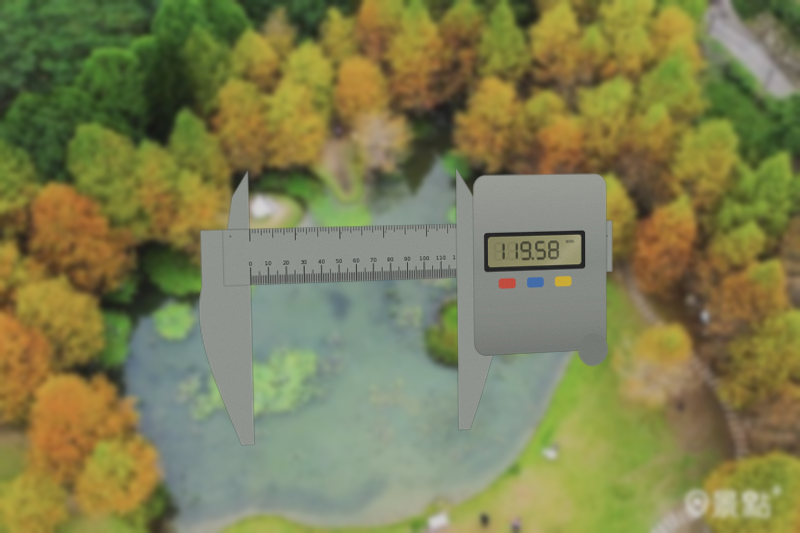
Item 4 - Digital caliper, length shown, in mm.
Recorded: 119.58 mm
